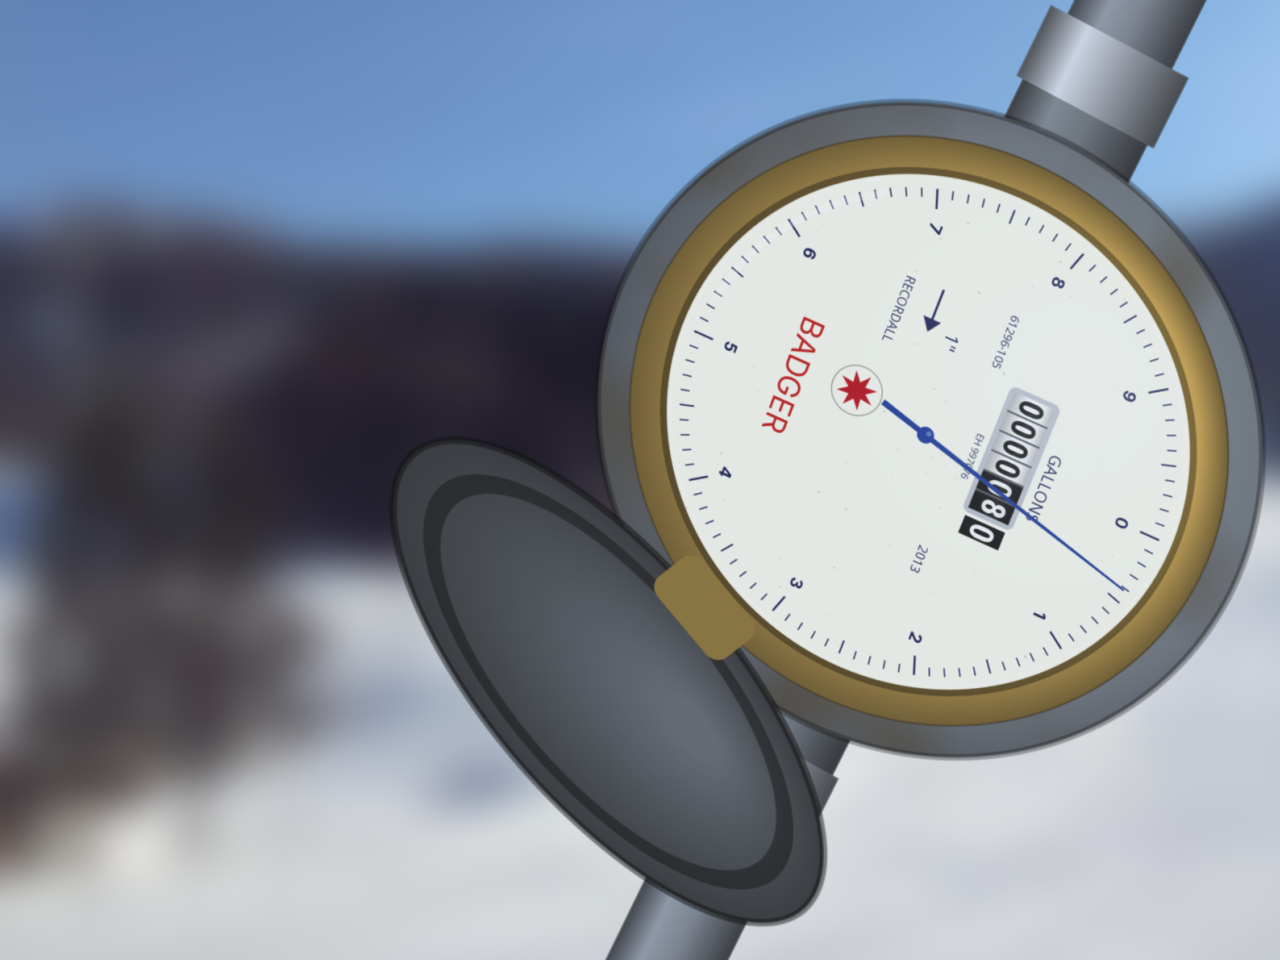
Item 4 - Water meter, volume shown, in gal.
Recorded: 80.4 gal
